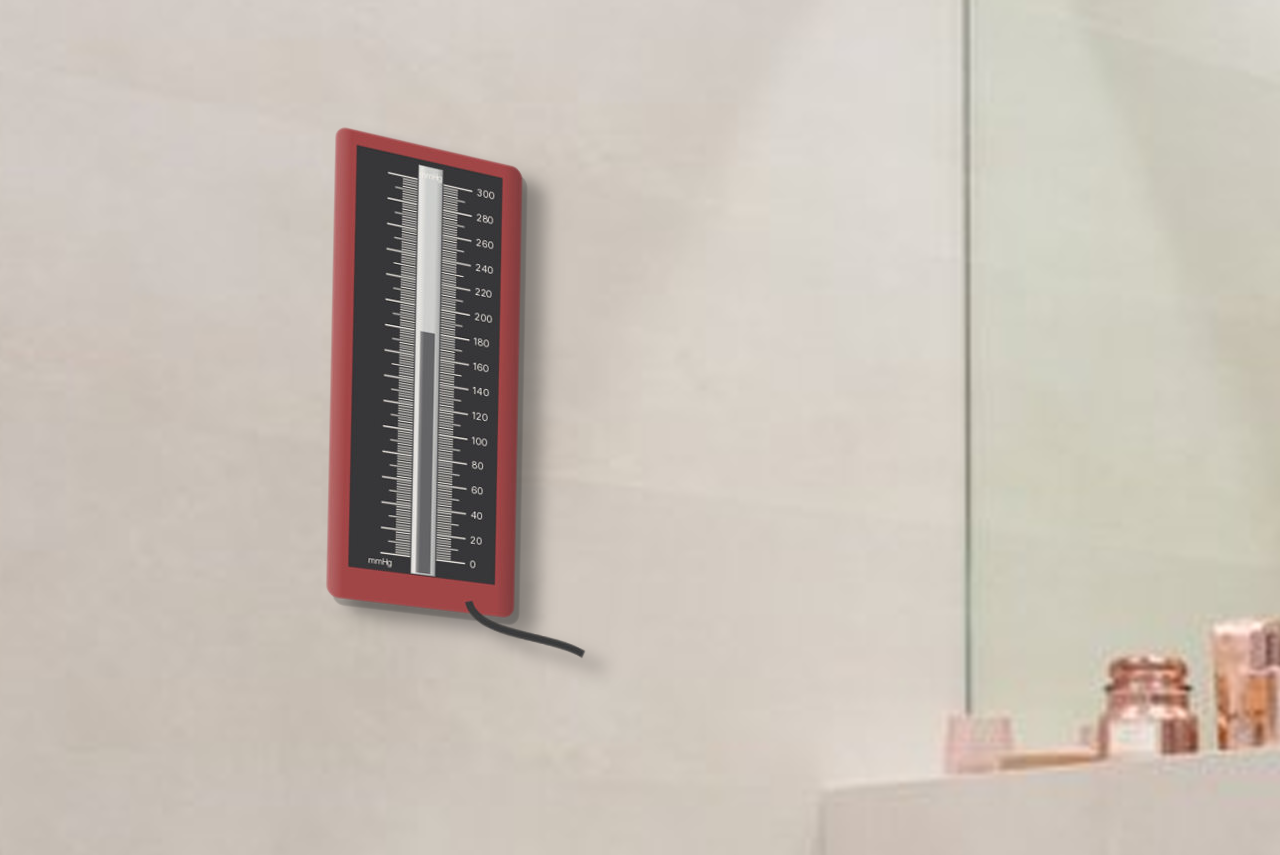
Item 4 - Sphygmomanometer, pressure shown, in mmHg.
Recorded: 180 mmHg
